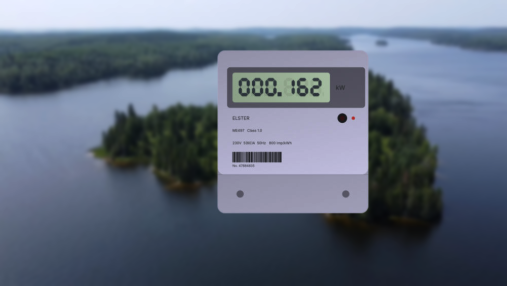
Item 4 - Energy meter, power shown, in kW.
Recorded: 0.162 kW
